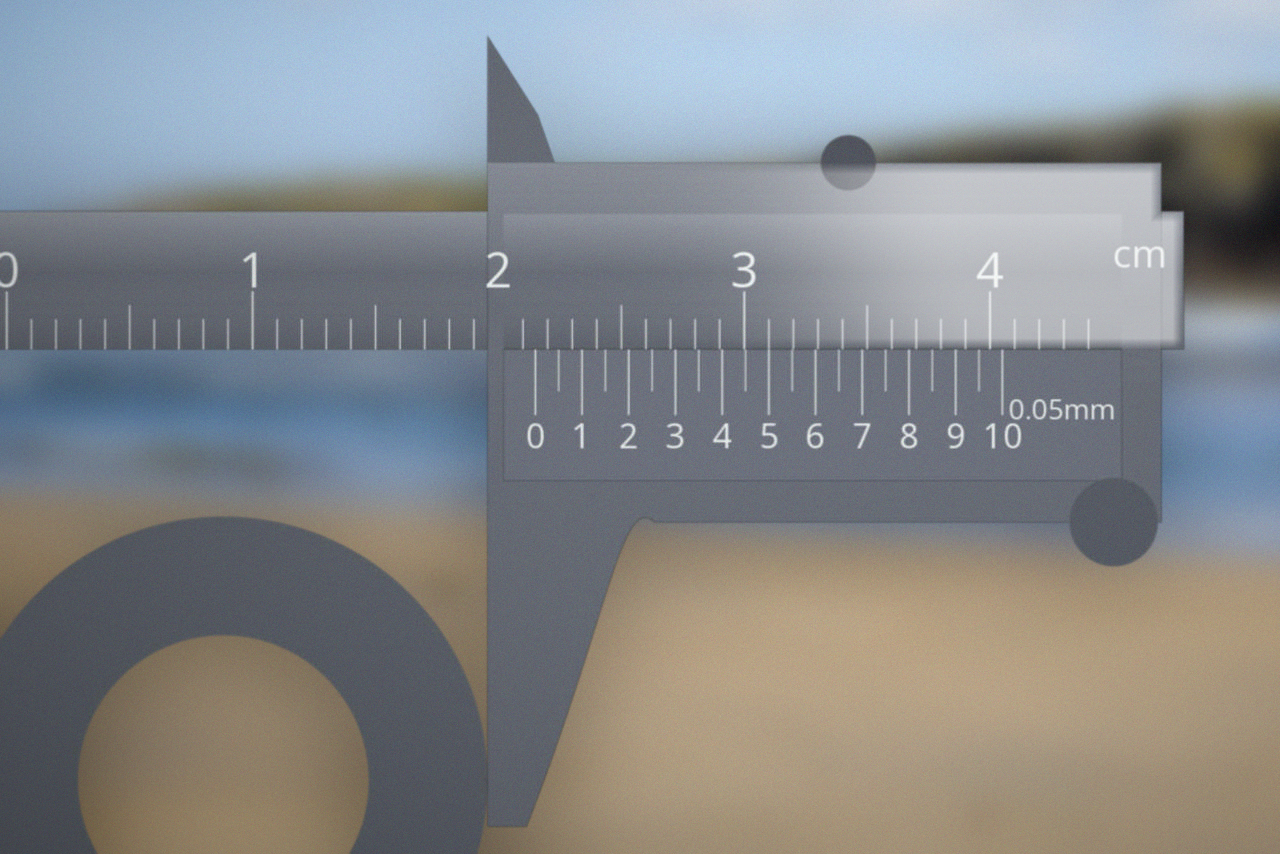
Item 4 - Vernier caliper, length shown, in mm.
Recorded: 21.5 mm
